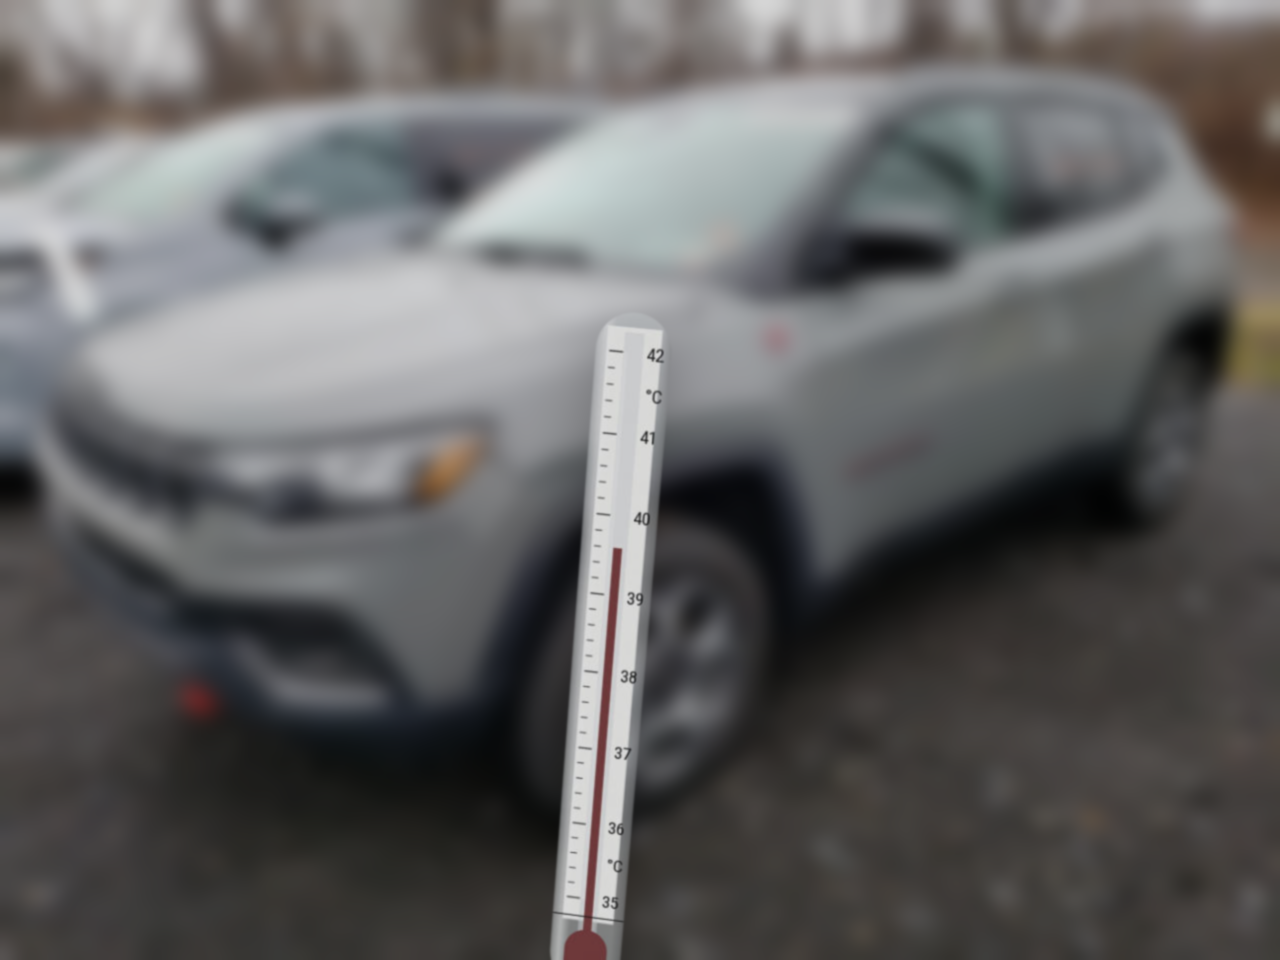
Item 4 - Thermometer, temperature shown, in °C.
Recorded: 39.6 °C
